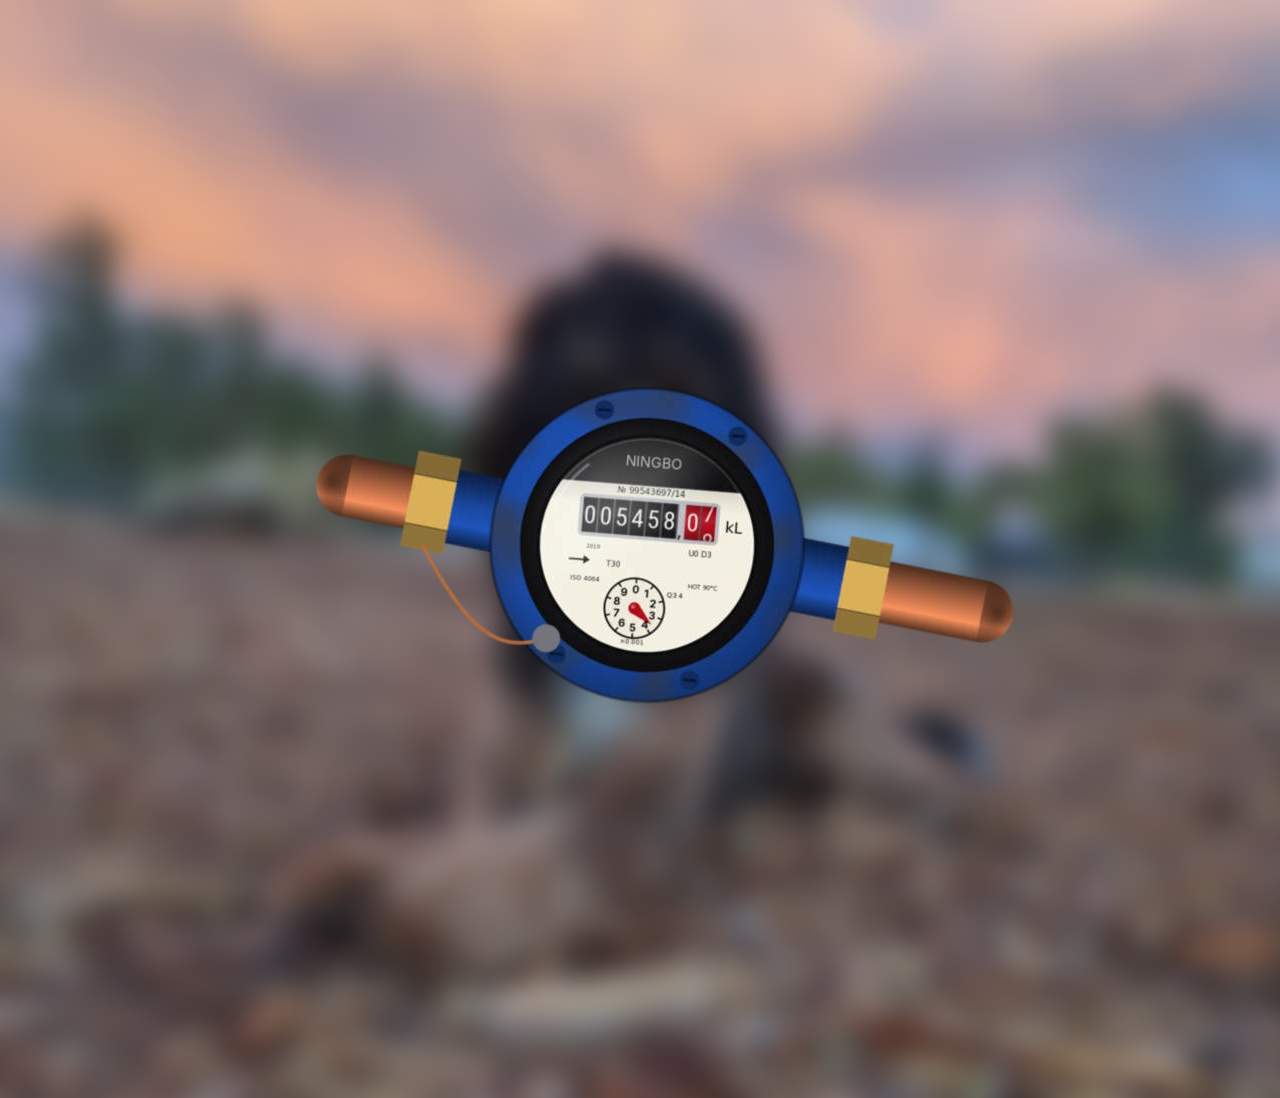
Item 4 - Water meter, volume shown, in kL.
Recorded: 5458.073 kL
